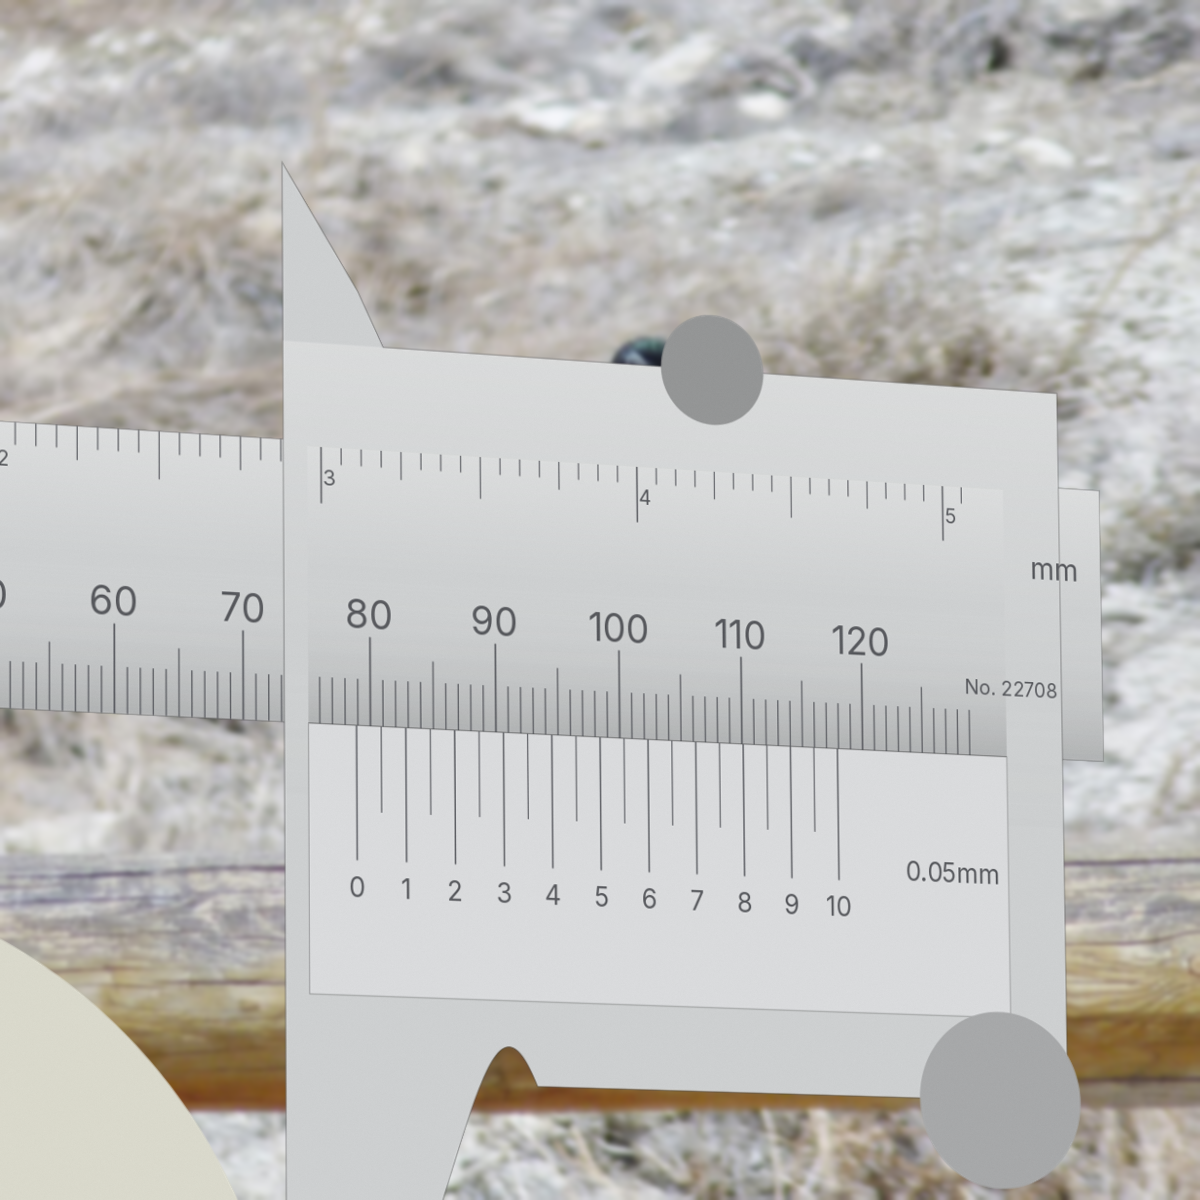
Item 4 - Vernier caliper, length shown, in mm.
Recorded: 78.9 mm
